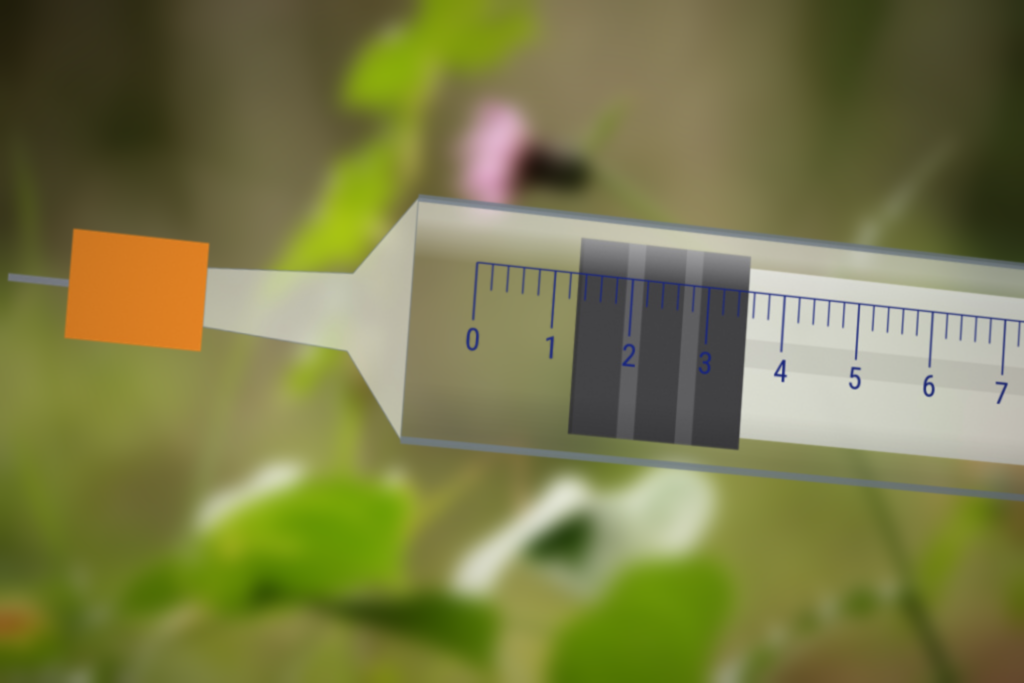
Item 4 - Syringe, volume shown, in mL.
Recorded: 1.3 mL
